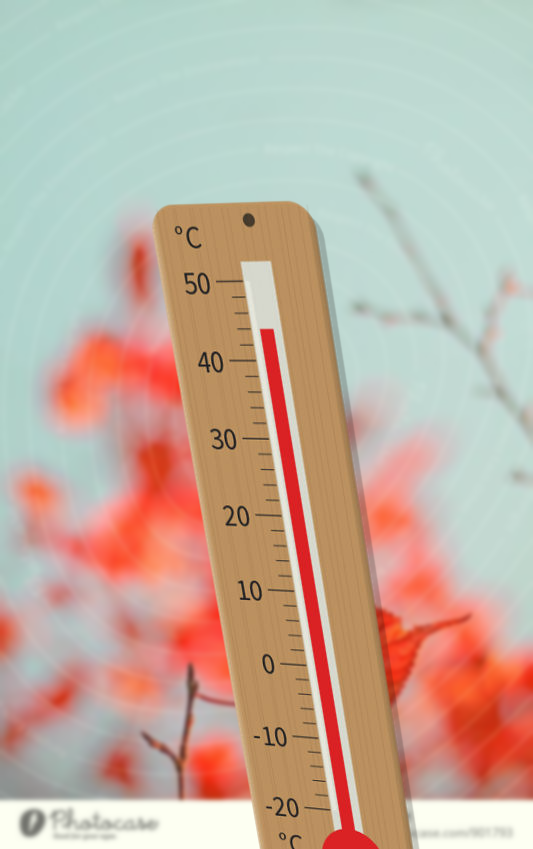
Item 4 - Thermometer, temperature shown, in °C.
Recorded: 44 °C
